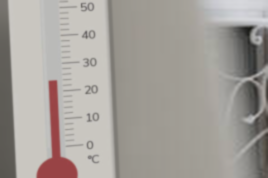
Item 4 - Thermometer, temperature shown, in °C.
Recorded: 24 °C
